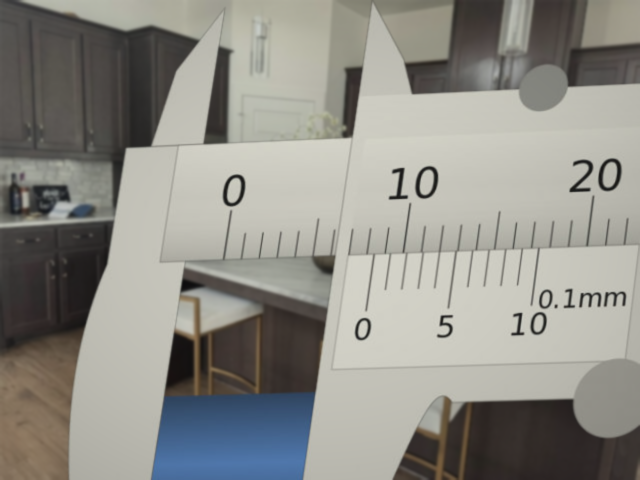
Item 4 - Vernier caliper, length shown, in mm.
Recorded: 8.4 mm
